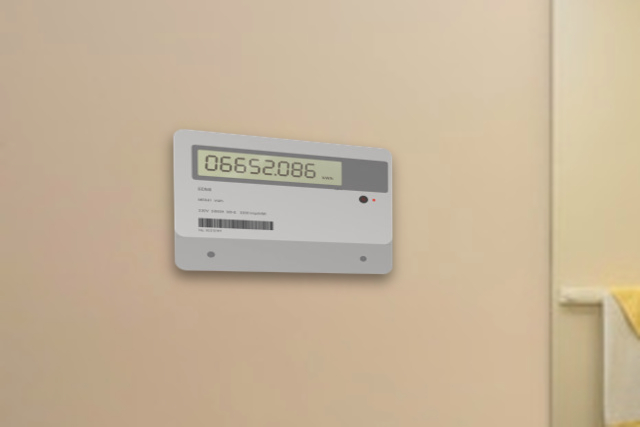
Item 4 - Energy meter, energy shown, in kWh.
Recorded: 6652.086 kWh
